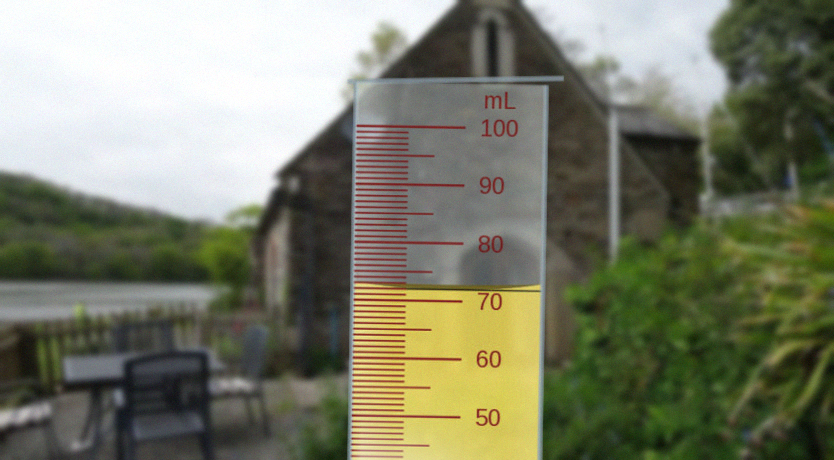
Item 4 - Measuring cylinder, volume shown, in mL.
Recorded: 72 mL
